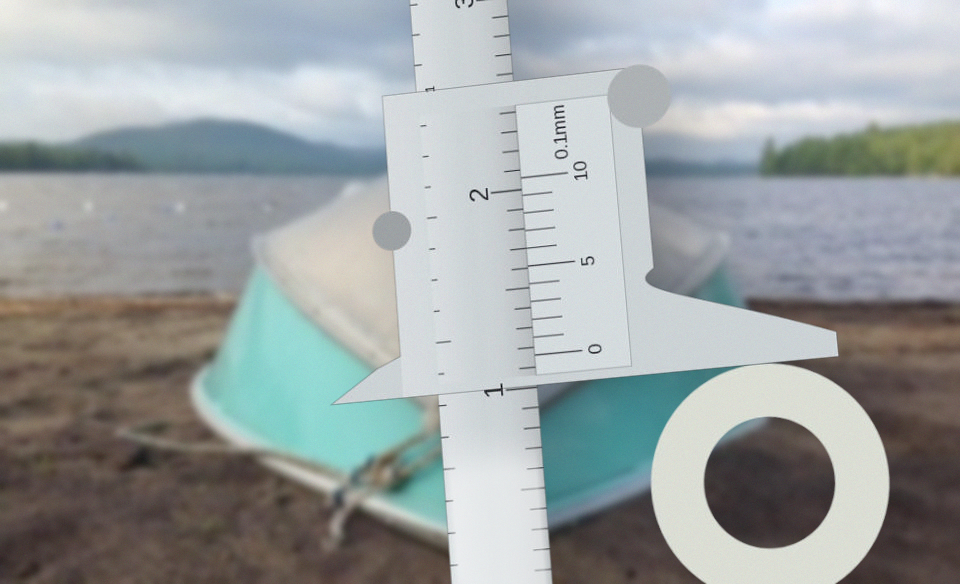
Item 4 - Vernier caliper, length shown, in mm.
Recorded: 11.6 mm
